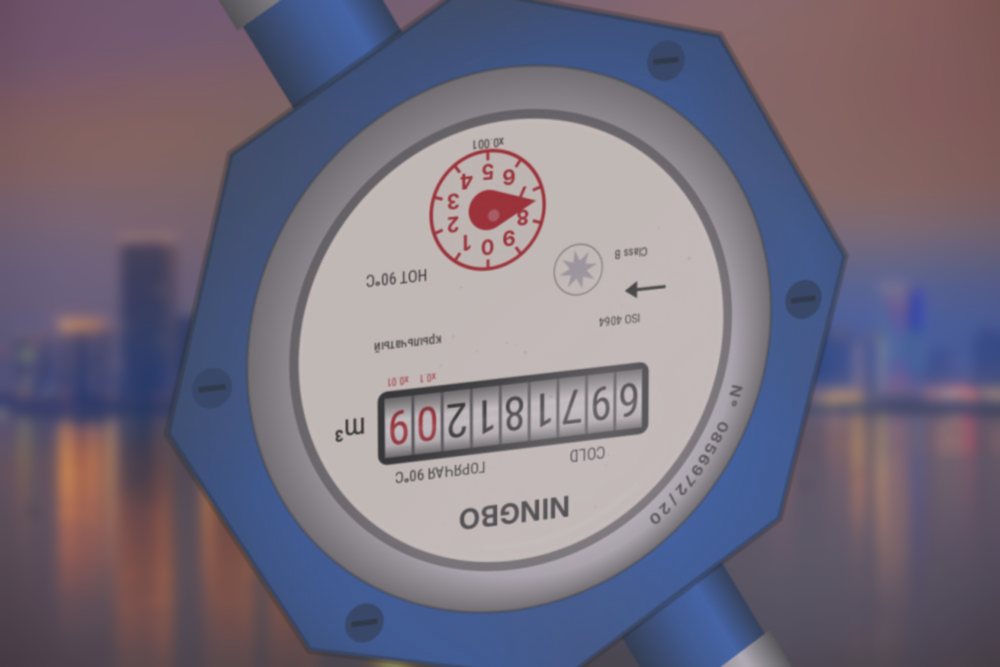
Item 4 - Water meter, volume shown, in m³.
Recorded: 6971812.097 m³
